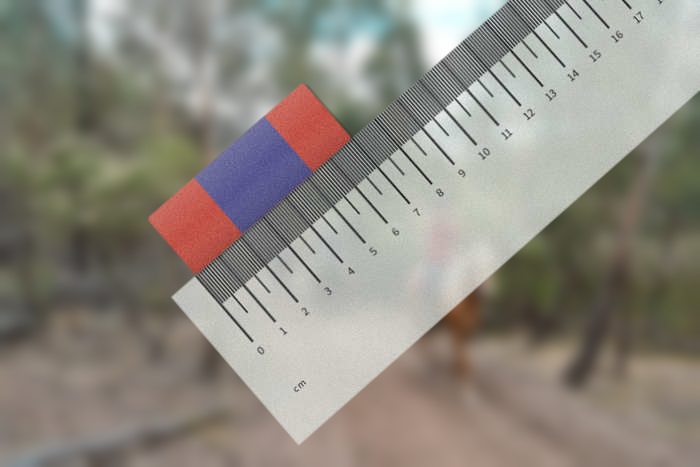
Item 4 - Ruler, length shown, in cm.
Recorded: 7 cm
